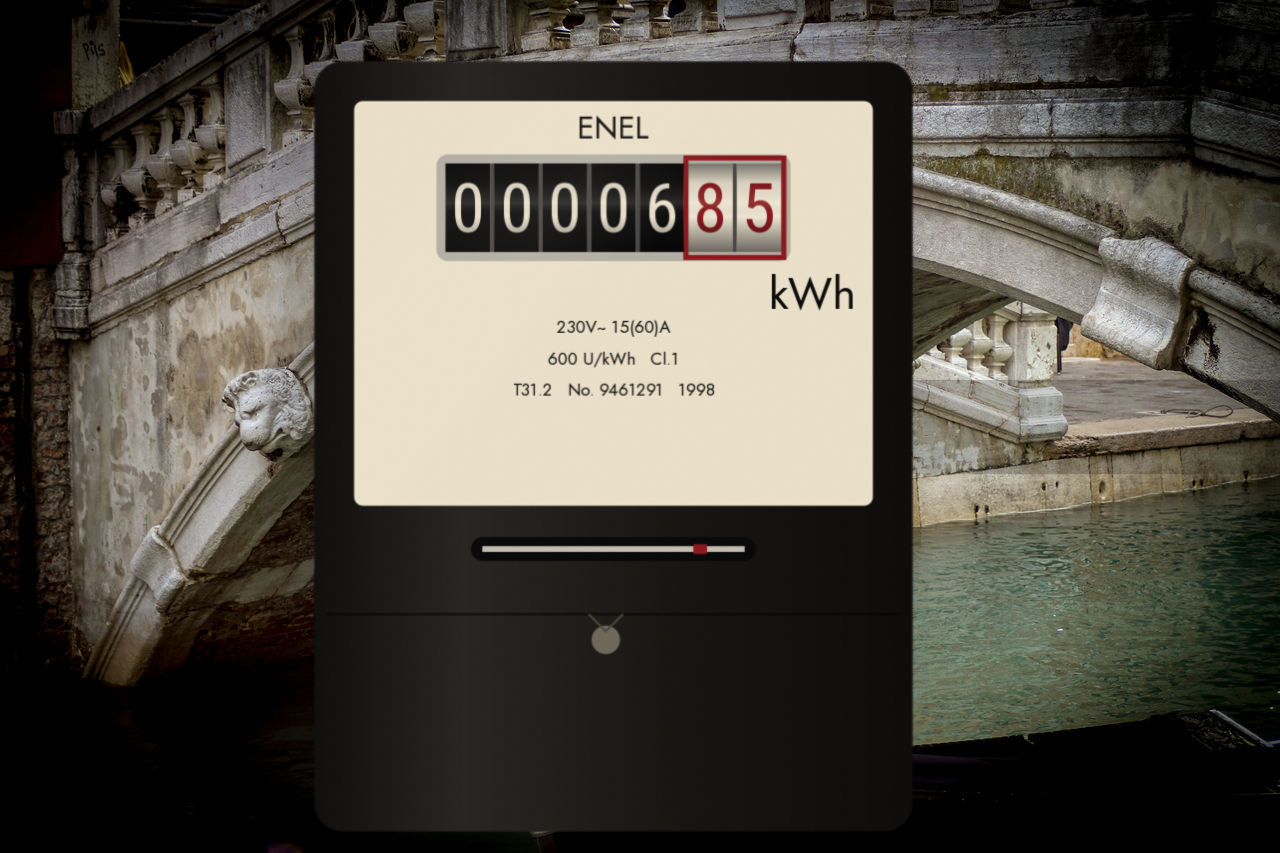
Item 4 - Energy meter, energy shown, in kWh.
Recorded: 6.85 kWh
